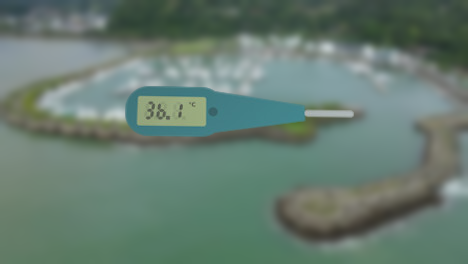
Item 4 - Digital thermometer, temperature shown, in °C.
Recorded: 36.1 °C
